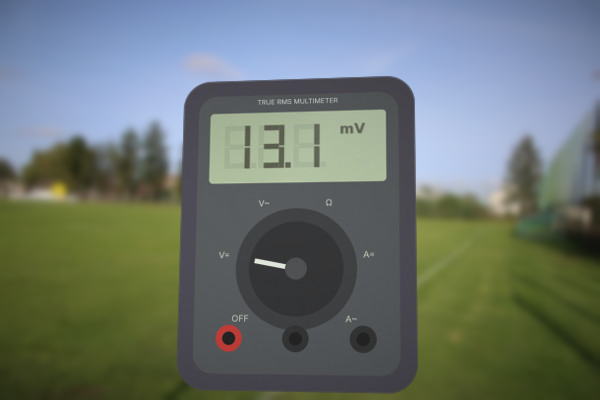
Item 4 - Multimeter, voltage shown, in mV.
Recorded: 13.1 mV
